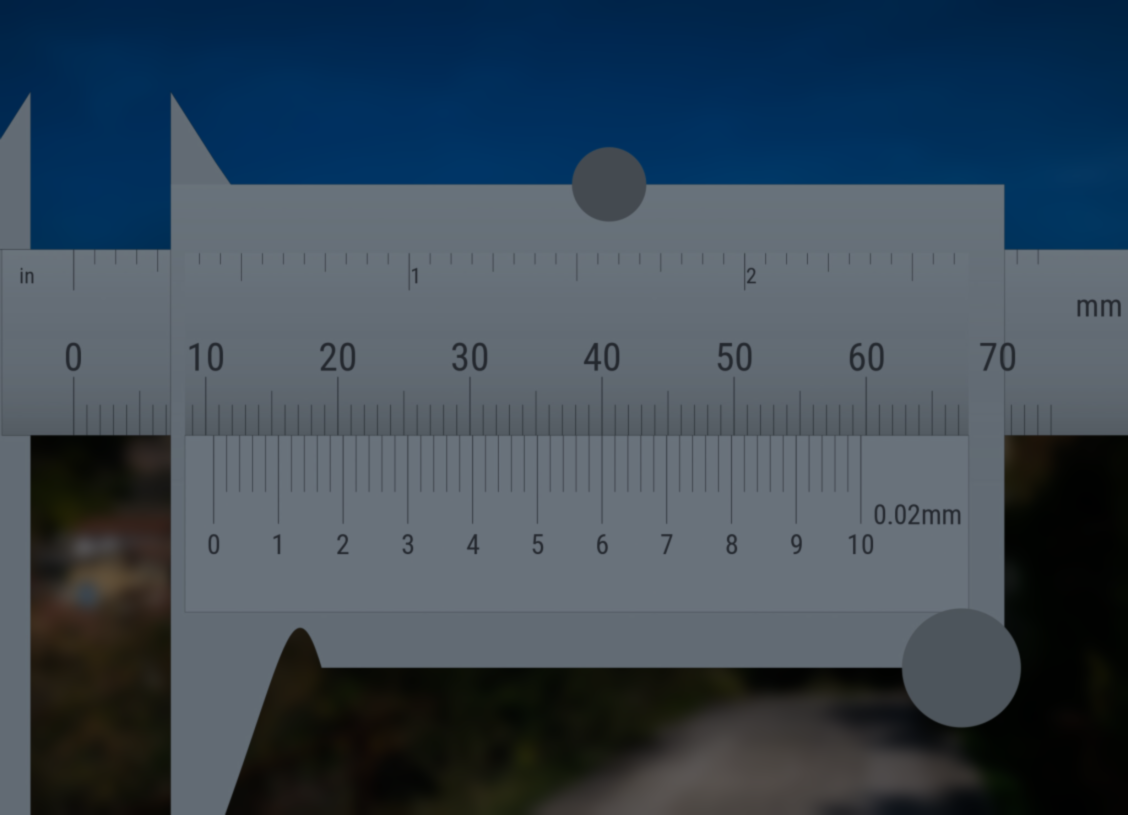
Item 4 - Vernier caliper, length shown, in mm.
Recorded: 10.6 mm
